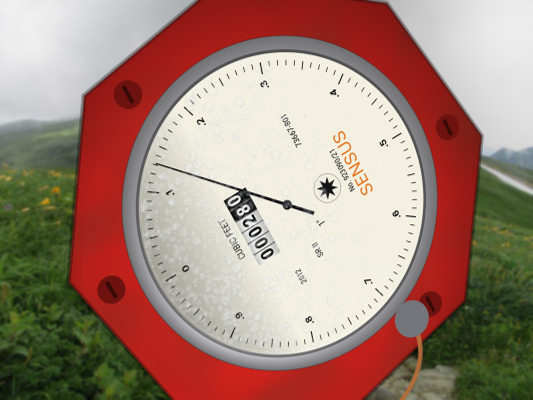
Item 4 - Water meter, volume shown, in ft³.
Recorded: 280.13 ft³
